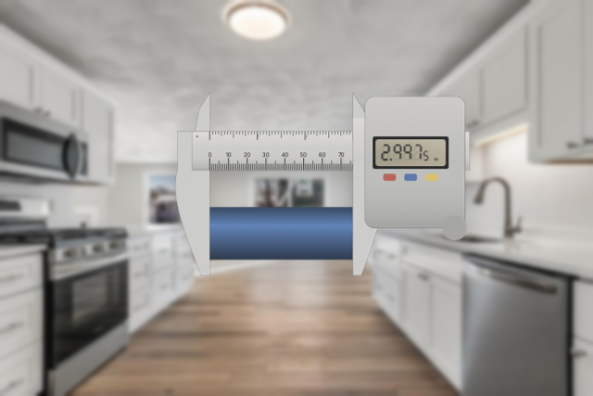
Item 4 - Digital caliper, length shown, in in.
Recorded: 2.9975 in
